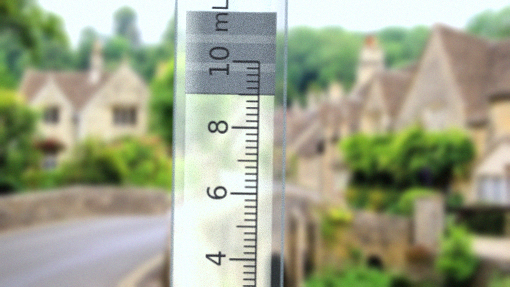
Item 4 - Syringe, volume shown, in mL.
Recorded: 9 mL
